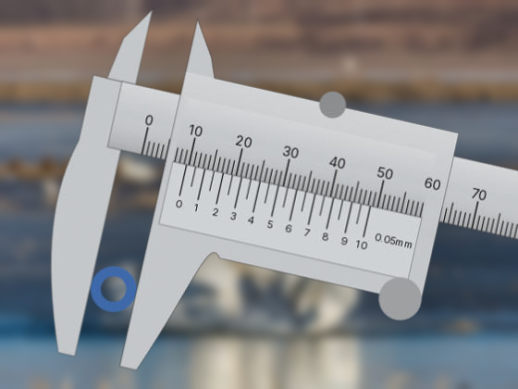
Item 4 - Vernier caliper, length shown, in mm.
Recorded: 9.5 mm
